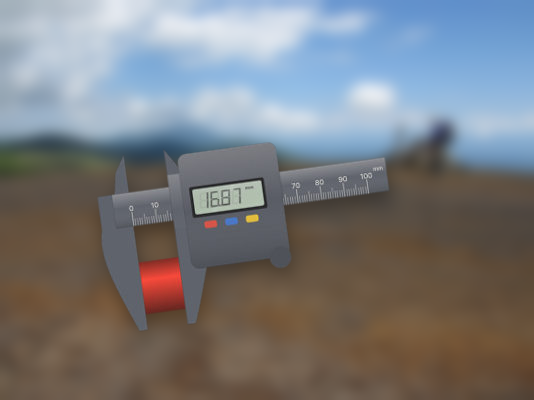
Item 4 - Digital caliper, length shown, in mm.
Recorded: 16.87 mm
